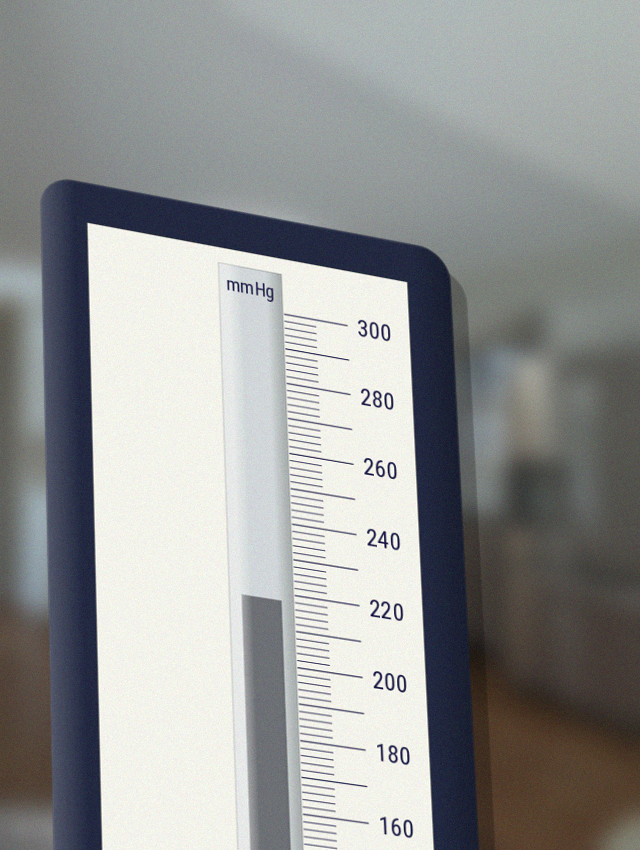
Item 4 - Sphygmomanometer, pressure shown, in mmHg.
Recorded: 218 mmHg
